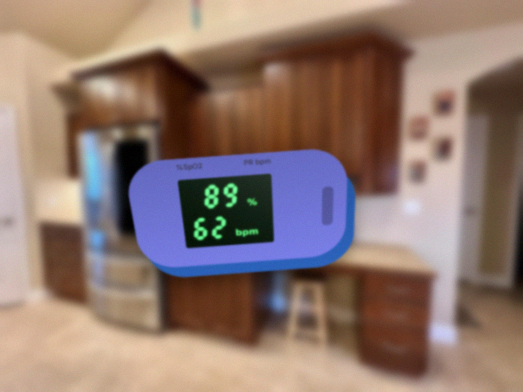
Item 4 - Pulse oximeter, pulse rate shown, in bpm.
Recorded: 62 bpm
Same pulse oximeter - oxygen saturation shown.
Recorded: 89 %
